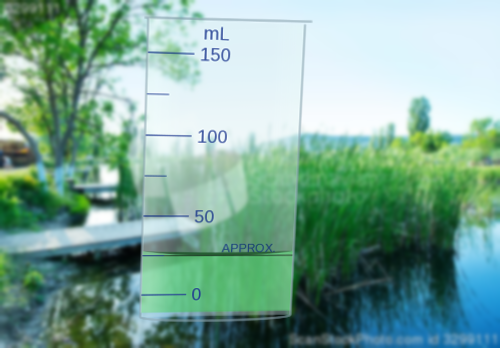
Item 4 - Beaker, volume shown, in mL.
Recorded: 25 mL
